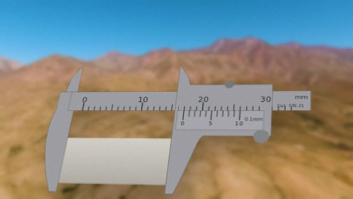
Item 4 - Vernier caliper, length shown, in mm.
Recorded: 17.0 mm
